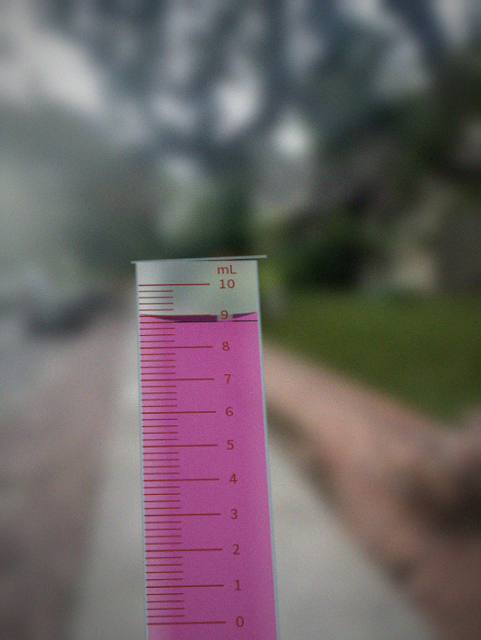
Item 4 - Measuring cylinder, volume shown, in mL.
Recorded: 8.8 mL
